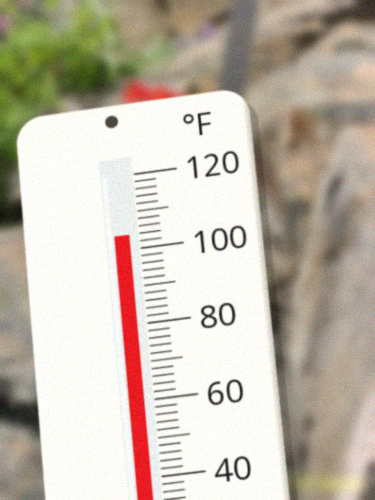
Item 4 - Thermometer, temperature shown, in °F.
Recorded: 104 °F
